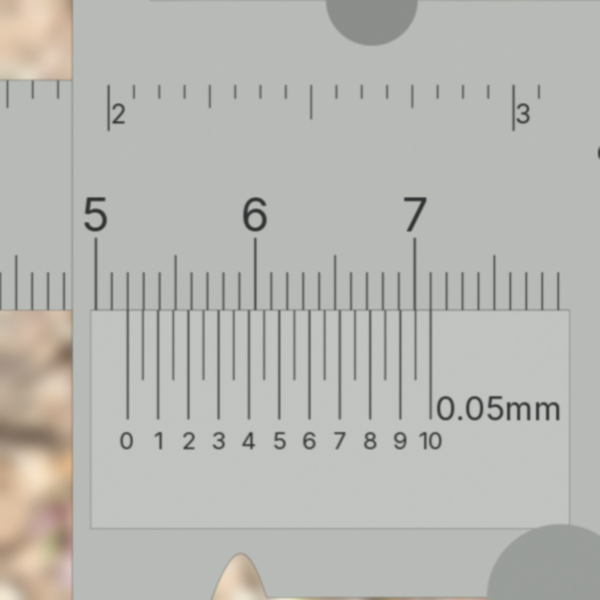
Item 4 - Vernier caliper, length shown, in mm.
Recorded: 52.0 mm
